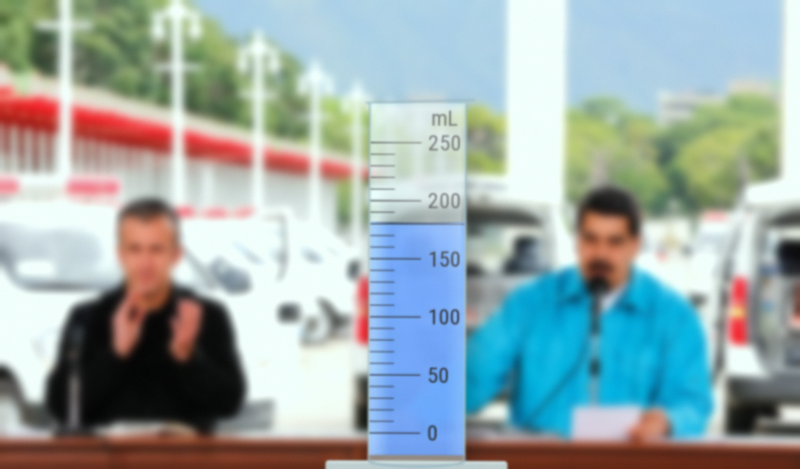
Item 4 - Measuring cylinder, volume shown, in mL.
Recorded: 180 mL
